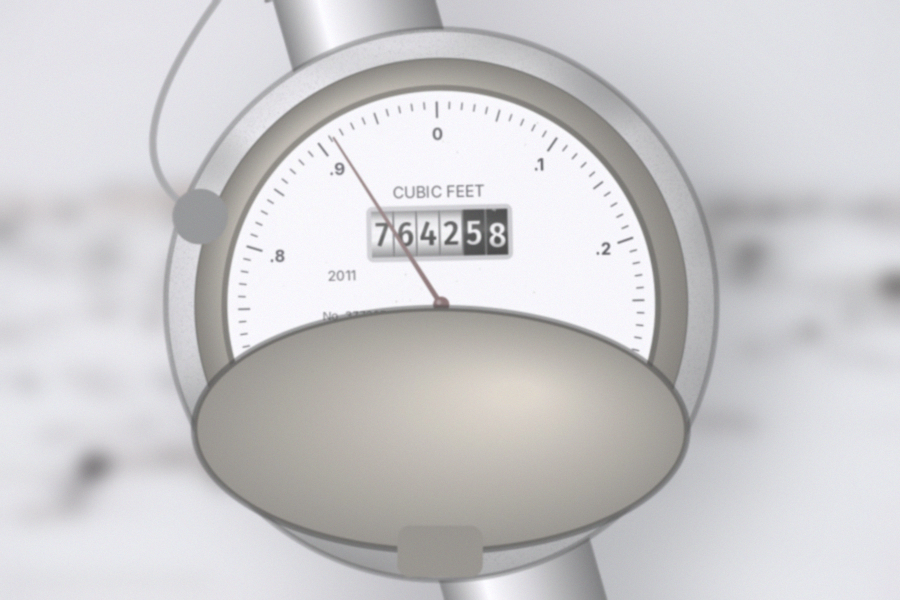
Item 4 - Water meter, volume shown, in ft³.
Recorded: 764257.91 ft³
